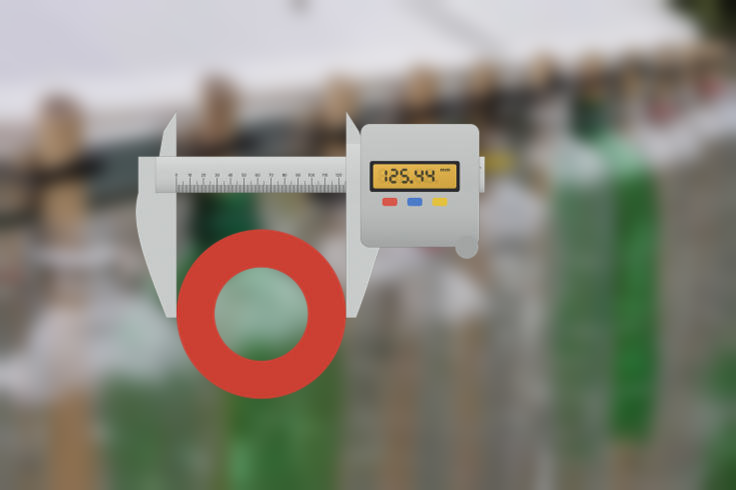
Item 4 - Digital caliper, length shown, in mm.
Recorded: 125.44 mm
